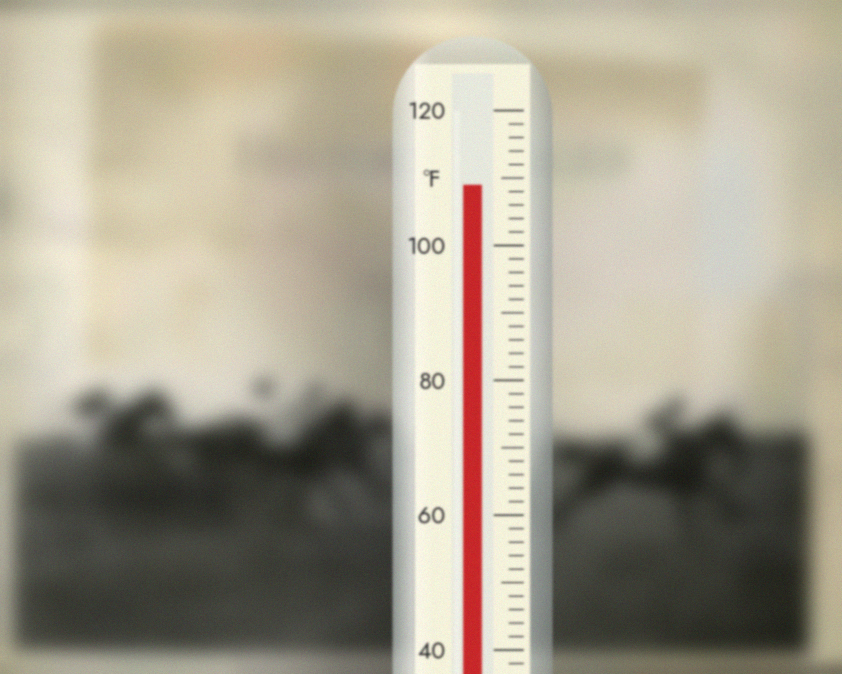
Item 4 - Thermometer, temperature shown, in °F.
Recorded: 109 °F
